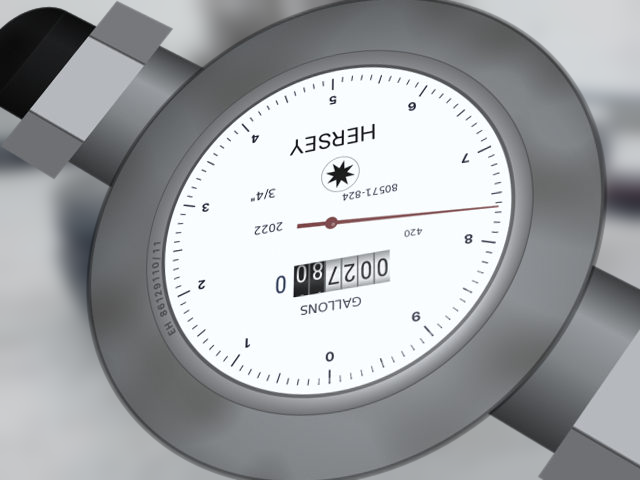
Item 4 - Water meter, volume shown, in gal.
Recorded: 27797.6 gal
